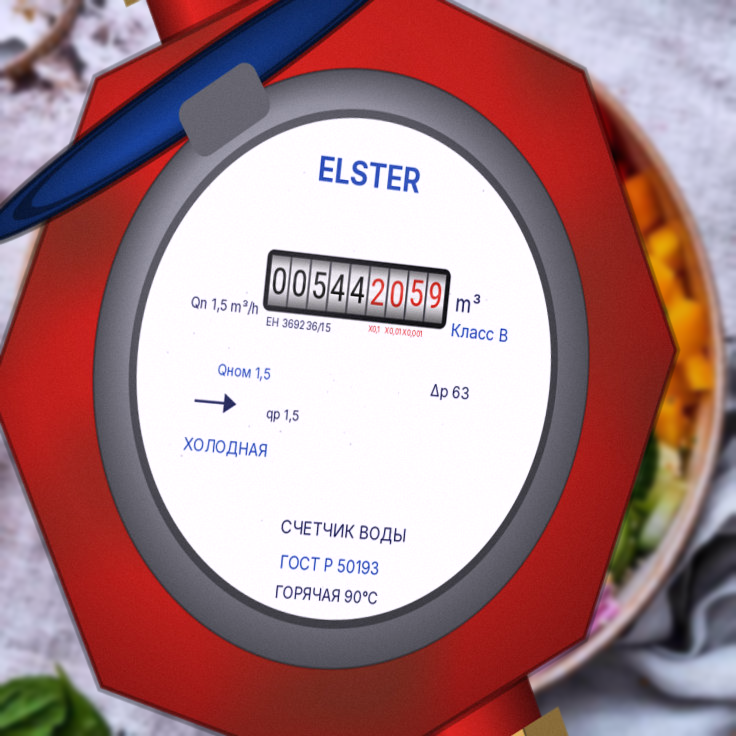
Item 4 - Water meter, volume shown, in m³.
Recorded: 544.2059 m³
